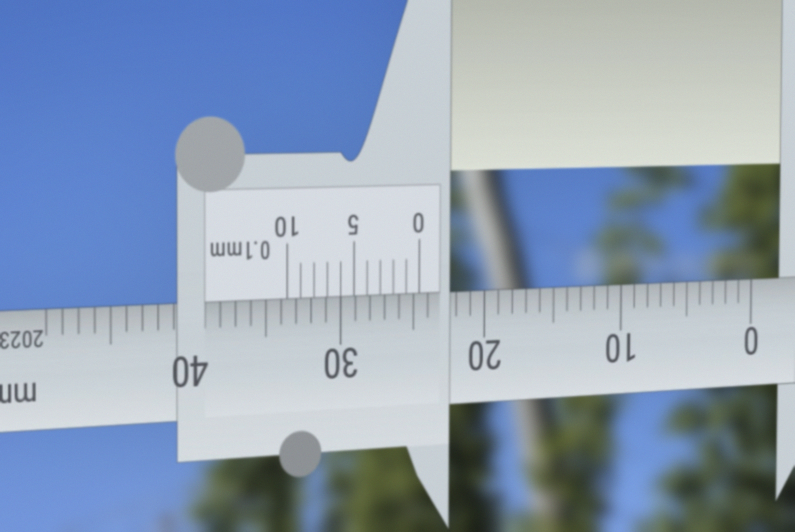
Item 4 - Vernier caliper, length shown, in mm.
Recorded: 24.6 mm
